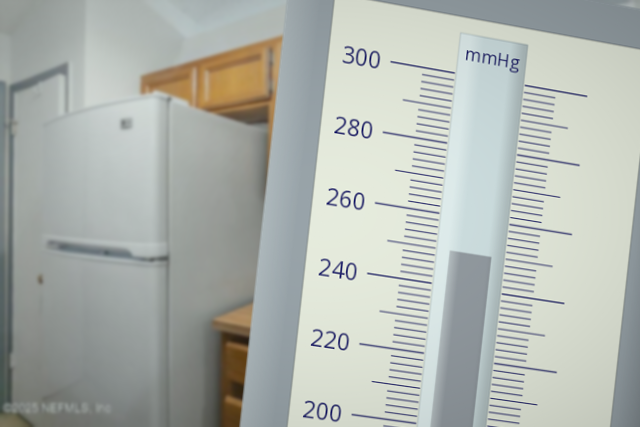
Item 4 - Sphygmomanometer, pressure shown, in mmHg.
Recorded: 250 mmHg
